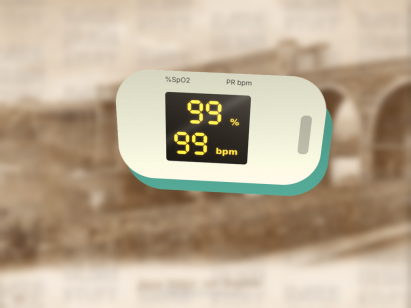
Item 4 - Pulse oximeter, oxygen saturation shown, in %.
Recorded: 99 %
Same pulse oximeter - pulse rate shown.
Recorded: 99 bpm
